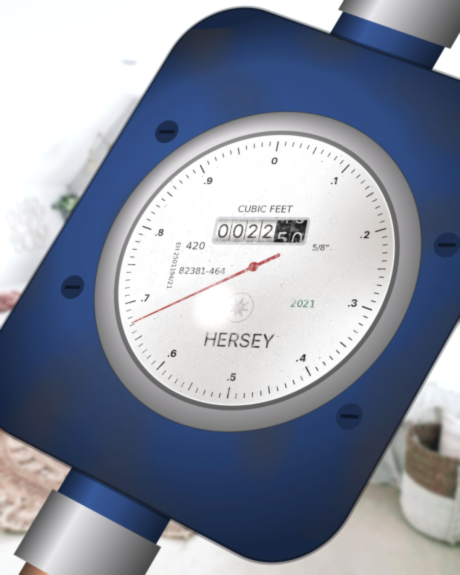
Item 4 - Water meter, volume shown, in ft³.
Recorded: 2249.67 ft³
